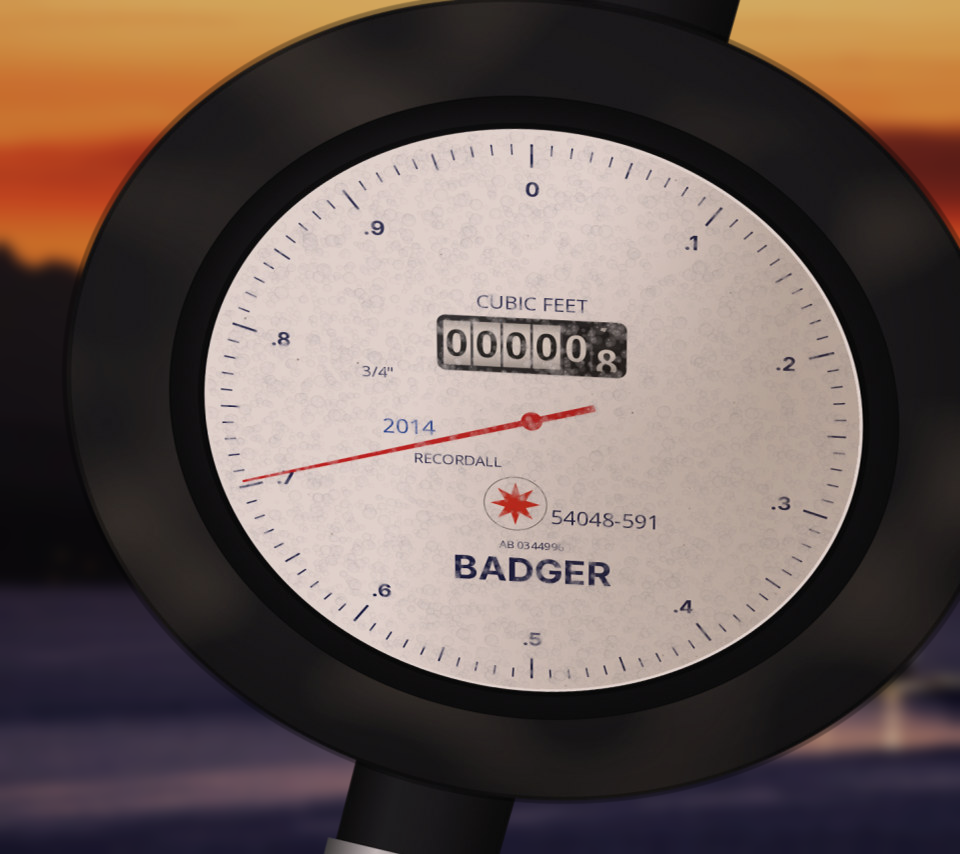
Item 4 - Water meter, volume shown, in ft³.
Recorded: 7.70 ft³
